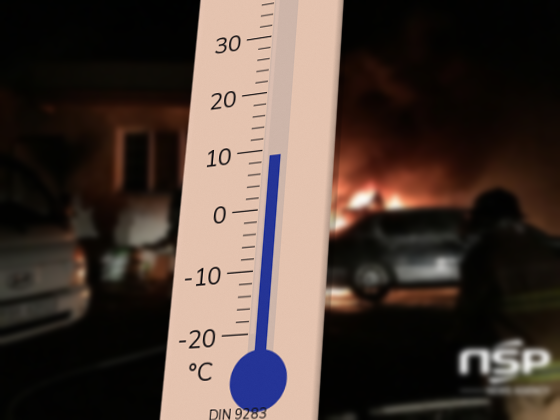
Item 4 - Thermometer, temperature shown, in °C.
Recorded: 9 °C
